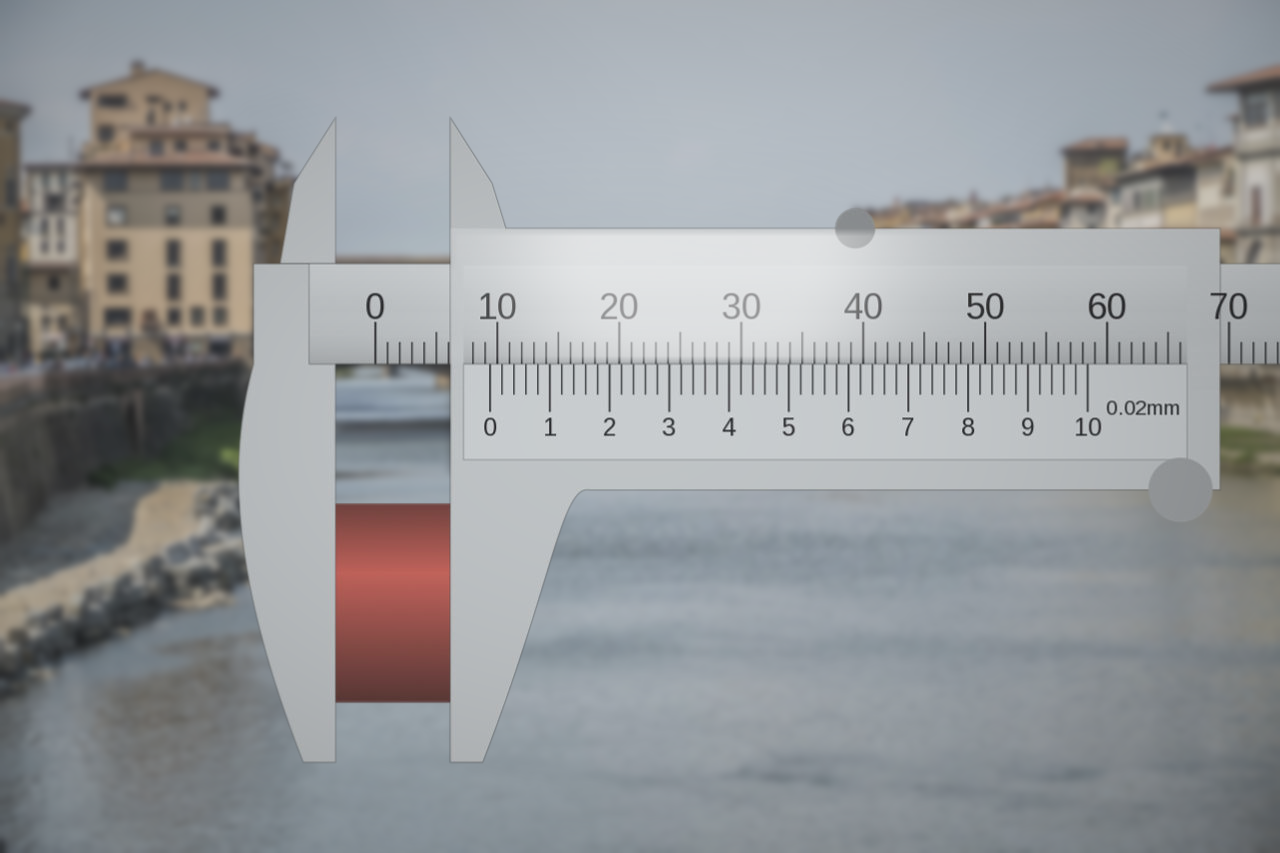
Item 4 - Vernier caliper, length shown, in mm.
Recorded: 9.4 mm
